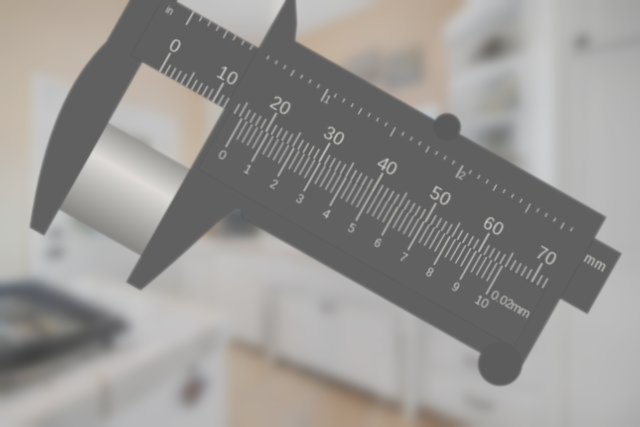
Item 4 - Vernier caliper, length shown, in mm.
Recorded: 15.5 mm
